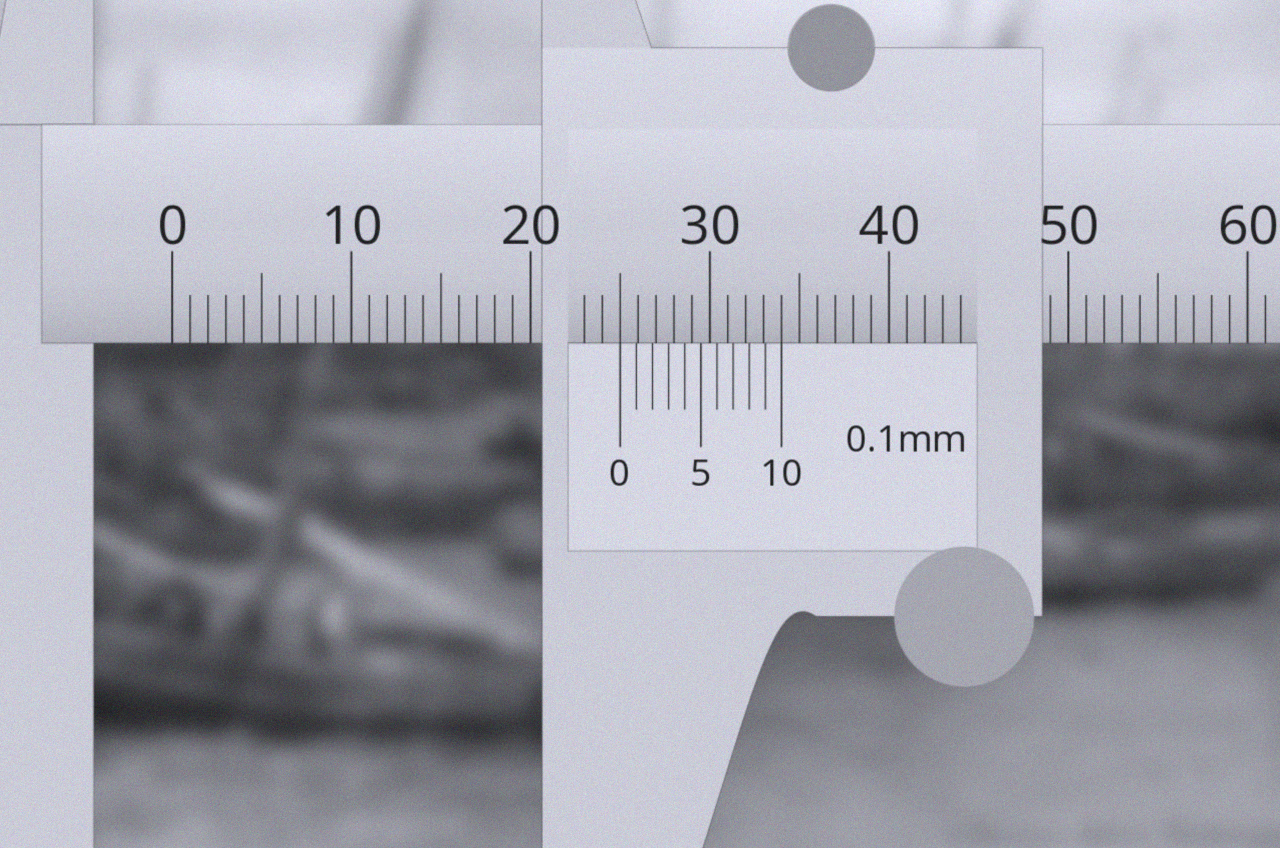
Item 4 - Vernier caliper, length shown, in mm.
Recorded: 25.0 mm
